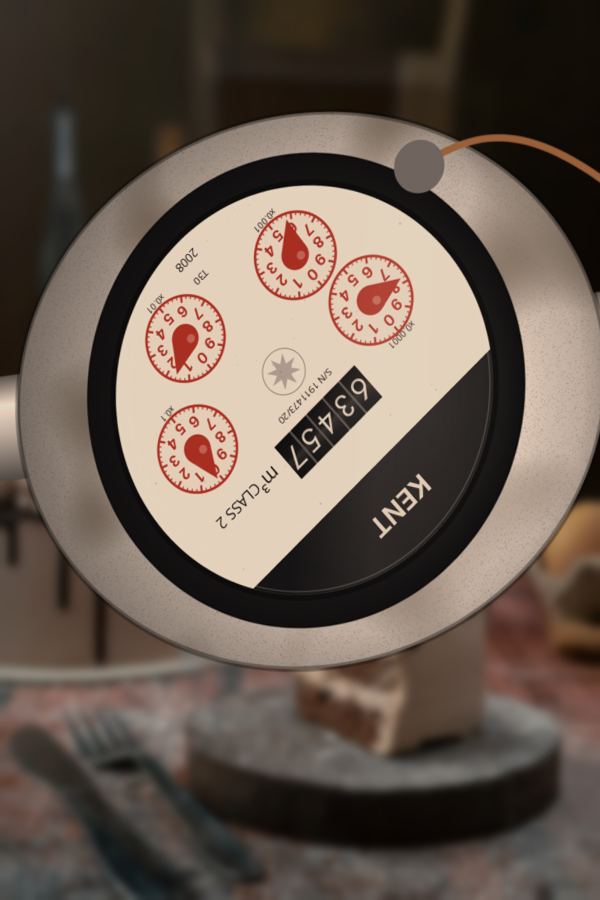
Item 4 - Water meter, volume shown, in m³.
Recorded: 63457.0157 m³
